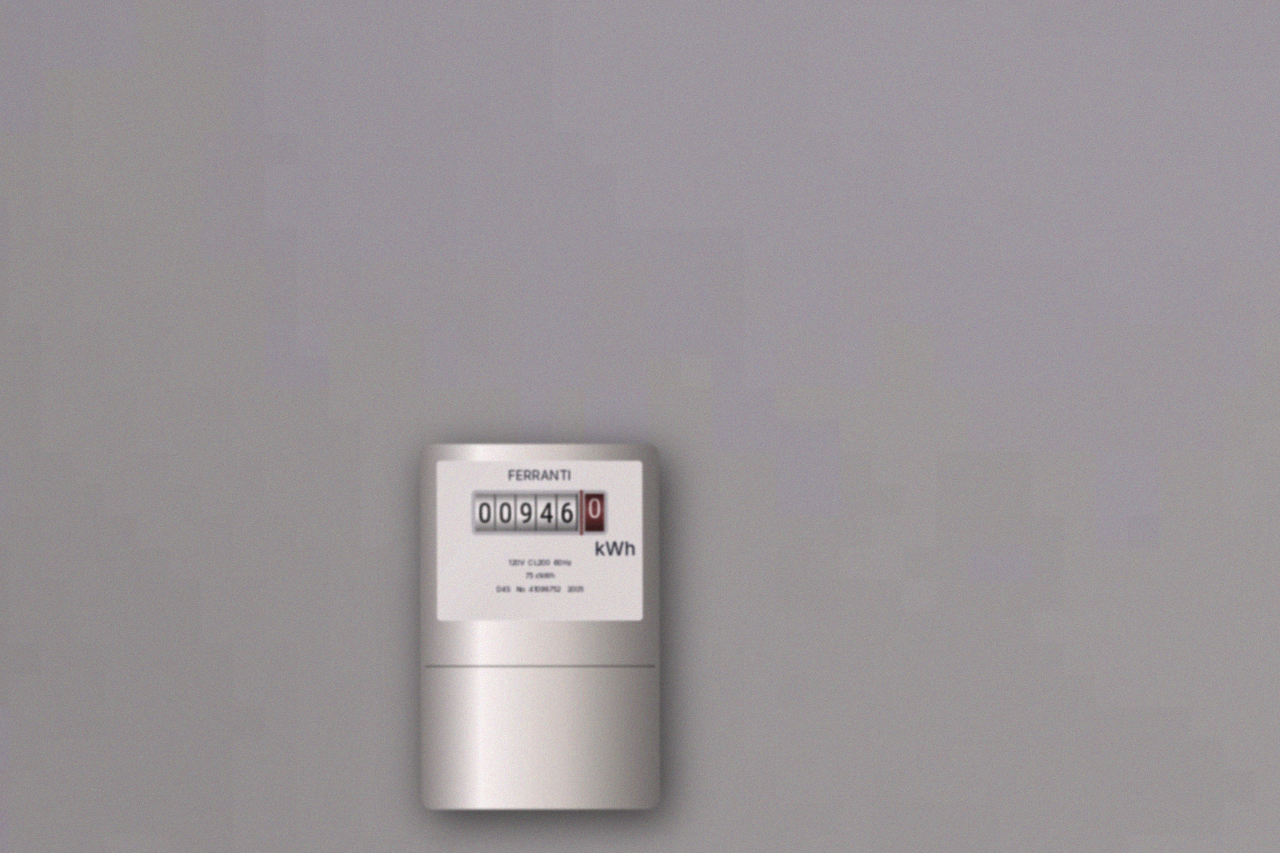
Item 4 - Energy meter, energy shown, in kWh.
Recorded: 946.0 kWh
